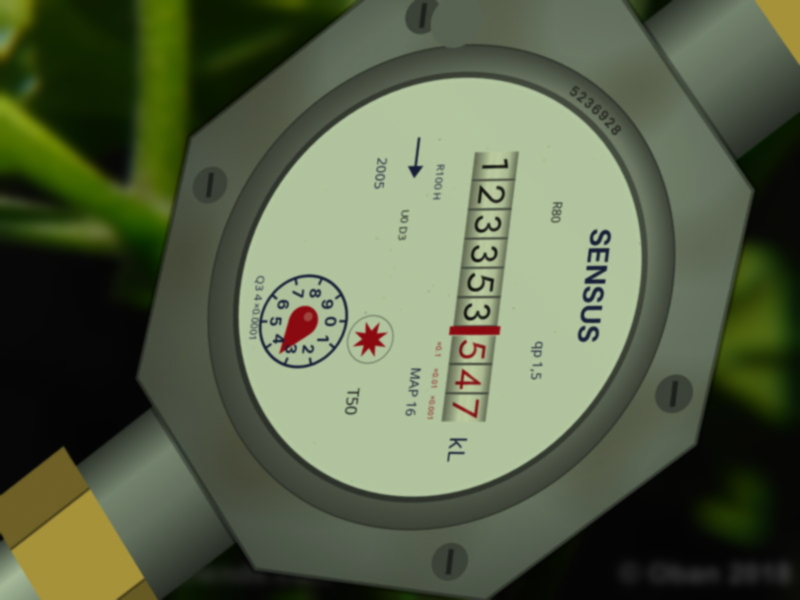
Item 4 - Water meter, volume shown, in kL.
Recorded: 123353.5473 kL
